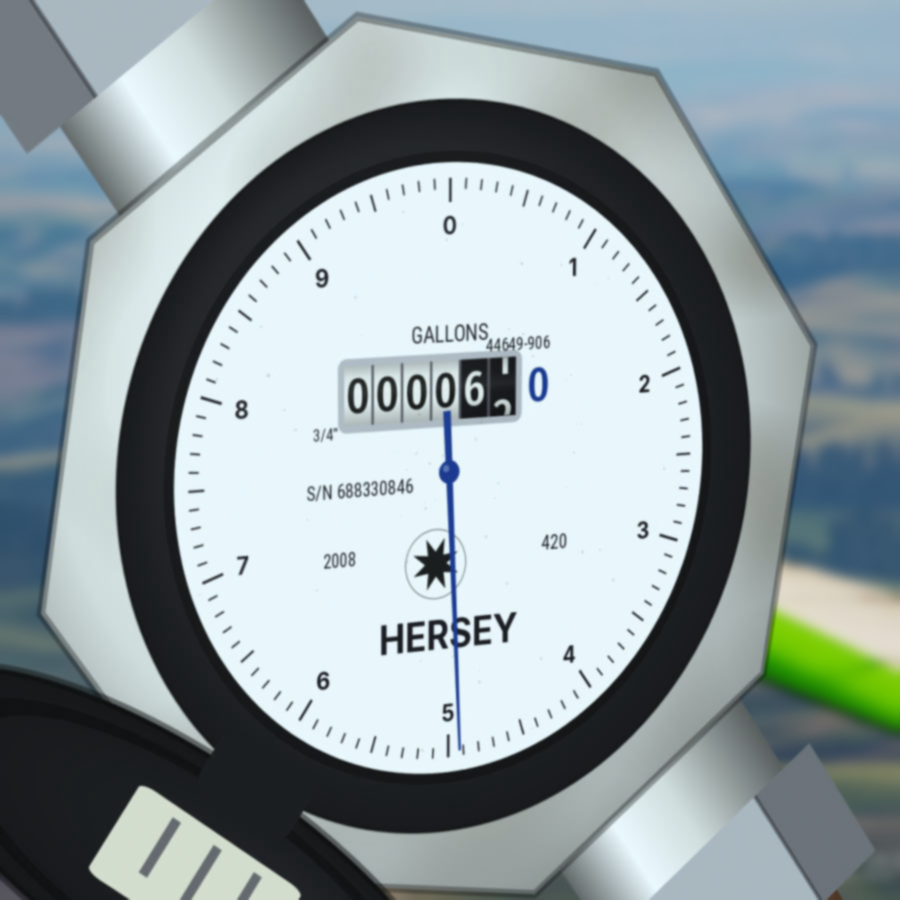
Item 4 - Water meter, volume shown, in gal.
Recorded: 614.9 gal
